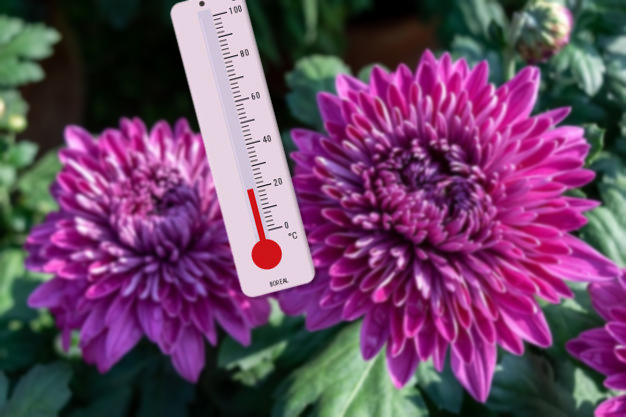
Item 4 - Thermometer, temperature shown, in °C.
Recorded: 20 °C
